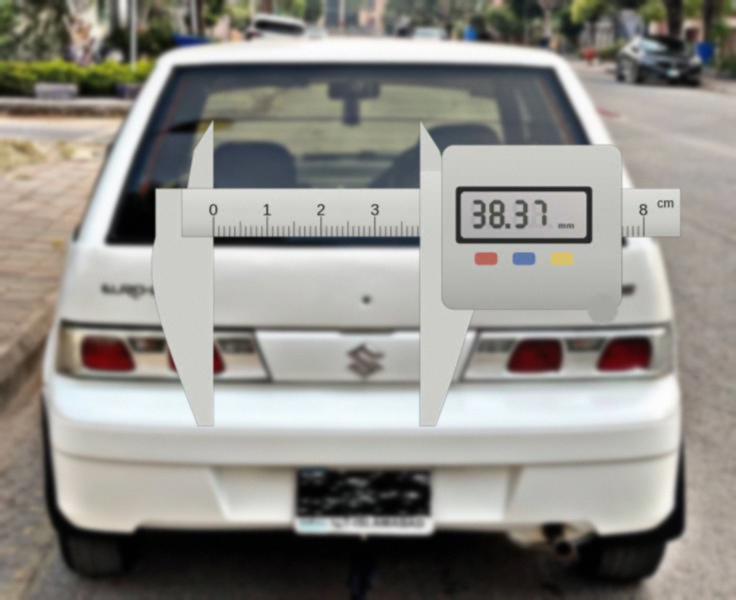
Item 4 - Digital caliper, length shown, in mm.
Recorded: 38.37 mm
